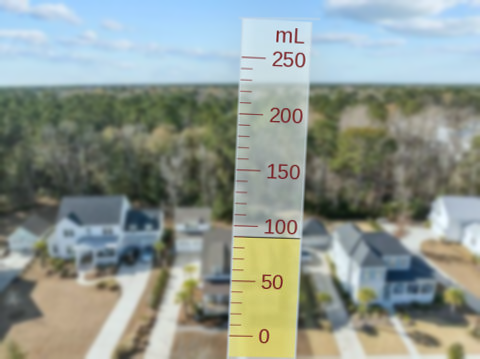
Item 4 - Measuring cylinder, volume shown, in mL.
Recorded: 90 mL
